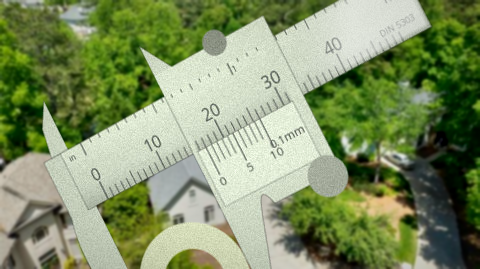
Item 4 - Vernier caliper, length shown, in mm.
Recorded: 17.0 mm
